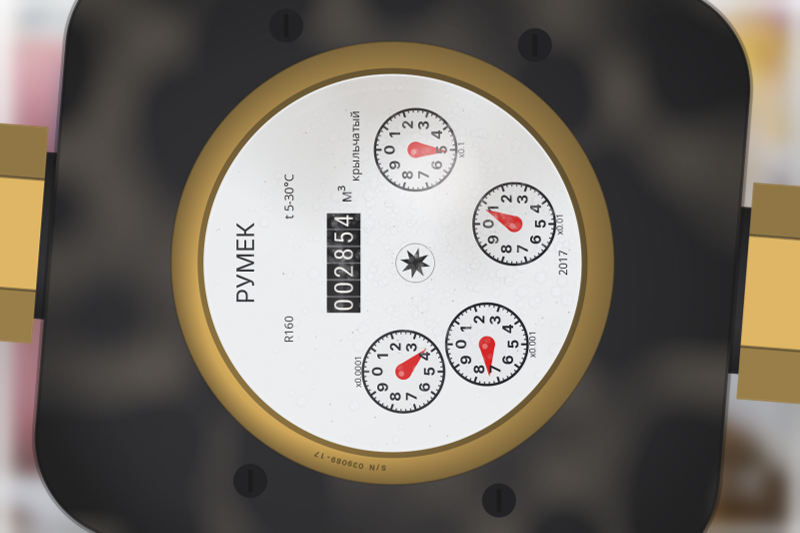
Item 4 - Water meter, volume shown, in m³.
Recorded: 2854.5073 m³
